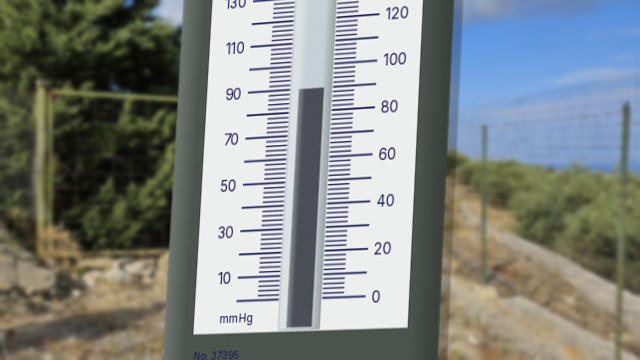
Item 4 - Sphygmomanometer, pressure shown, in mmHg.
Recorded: 90 mmHg
